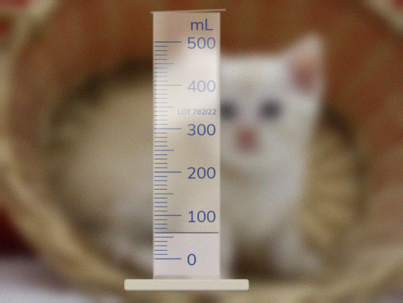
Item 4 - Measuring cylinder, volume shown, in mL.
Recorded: 60 mL
